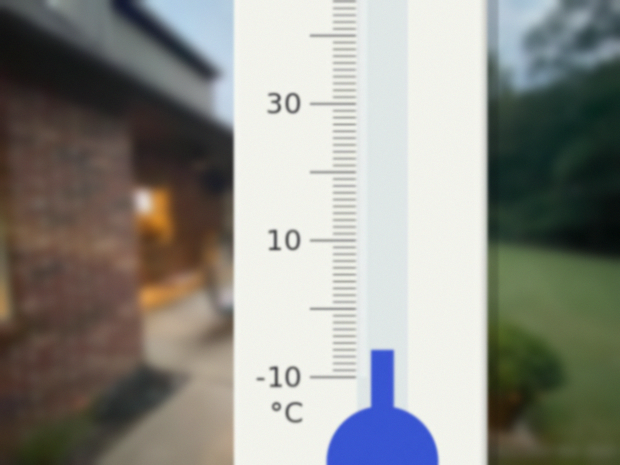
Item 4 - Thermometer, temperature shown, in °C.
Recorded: -6 °C
